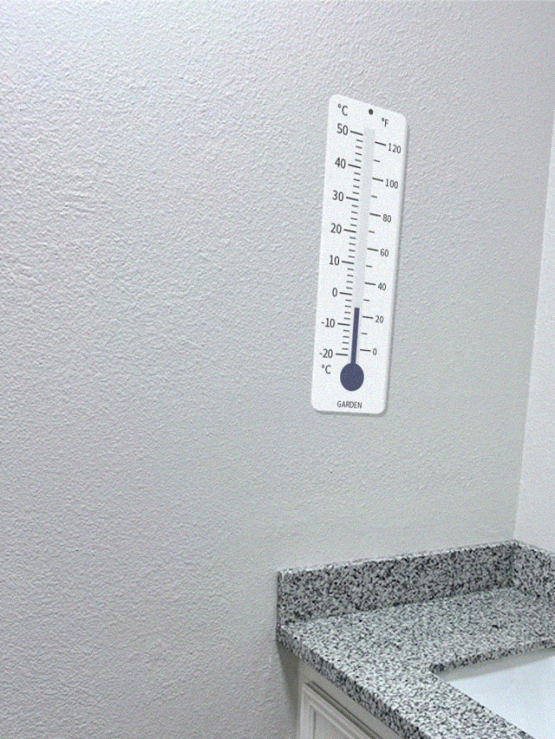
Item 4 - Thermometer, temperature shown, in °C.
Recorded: -4 °C
